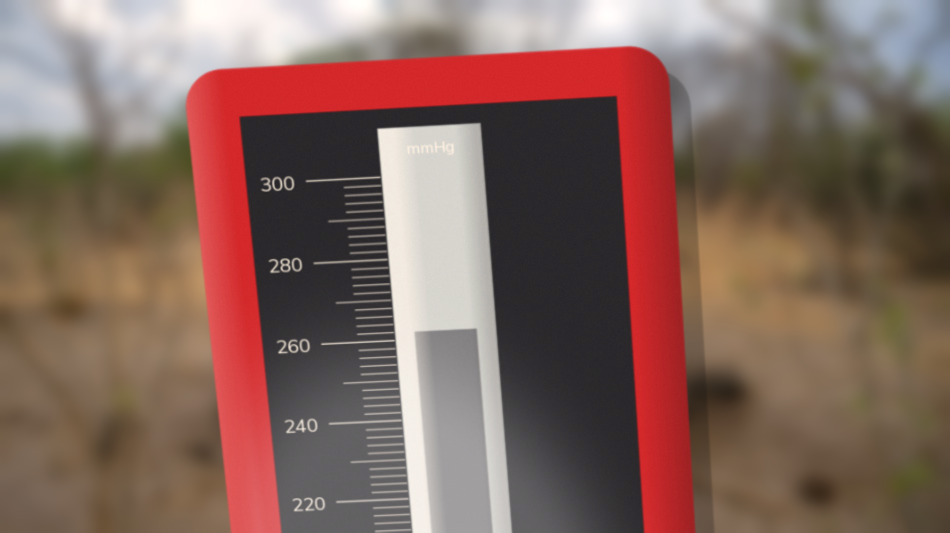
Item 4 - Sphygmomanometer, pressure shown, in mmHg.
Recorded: 262 mmHg
